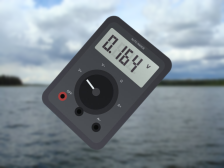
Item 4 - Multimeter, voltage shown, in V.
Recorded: 0.164 V
